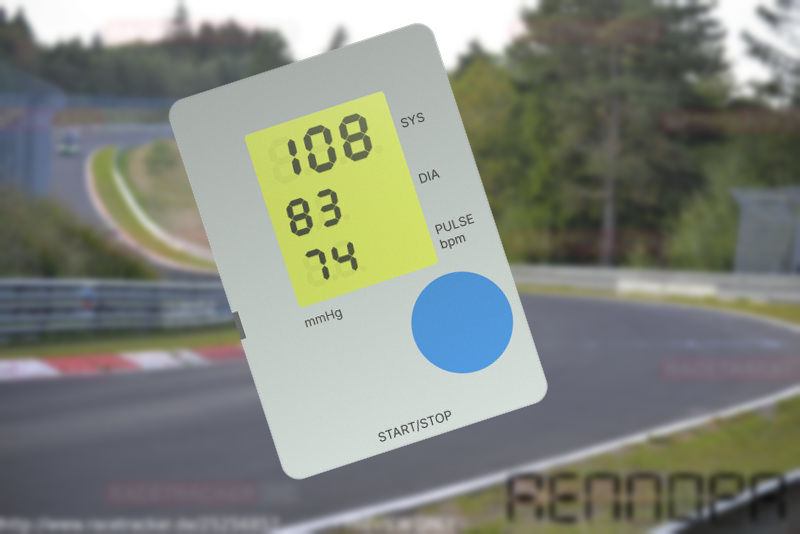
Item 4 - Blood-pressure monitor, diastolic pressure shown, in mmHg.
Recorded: 83 mmHg
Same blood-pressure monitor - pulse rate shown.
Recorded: 74 bpm
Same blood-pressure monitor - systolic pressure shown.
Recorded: 108 mmHg
